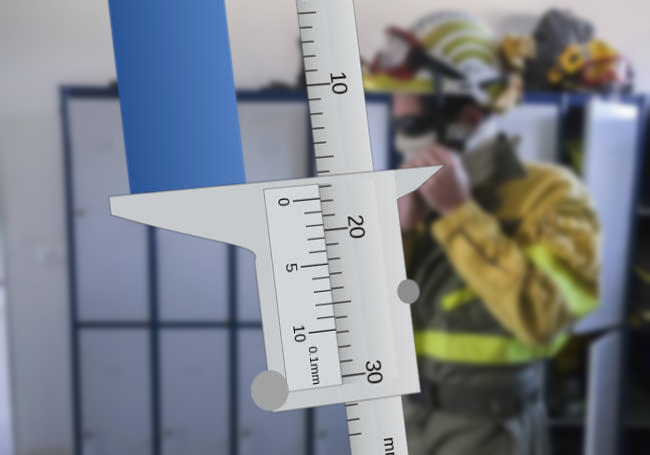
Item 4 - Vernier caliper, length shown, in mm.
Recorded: 17.8 mm
